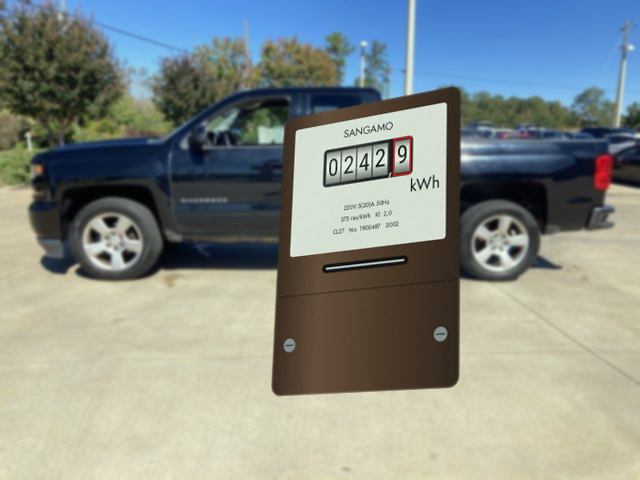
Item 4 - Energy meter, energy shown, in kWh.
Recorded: 242.9 kWh
